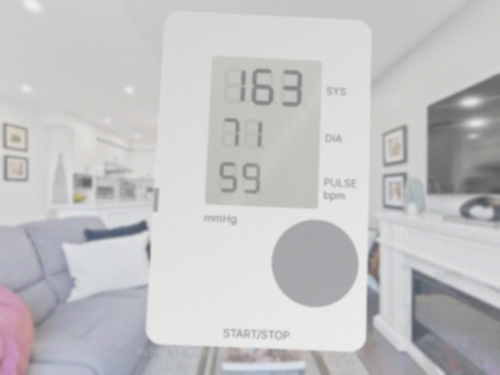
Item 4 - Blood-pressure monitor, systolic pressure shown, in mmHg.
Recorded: 163 mmHg
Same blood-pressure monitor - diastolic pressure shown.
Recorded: 71 mmHg
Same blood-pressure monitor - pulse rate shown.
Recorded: 59 bpm
